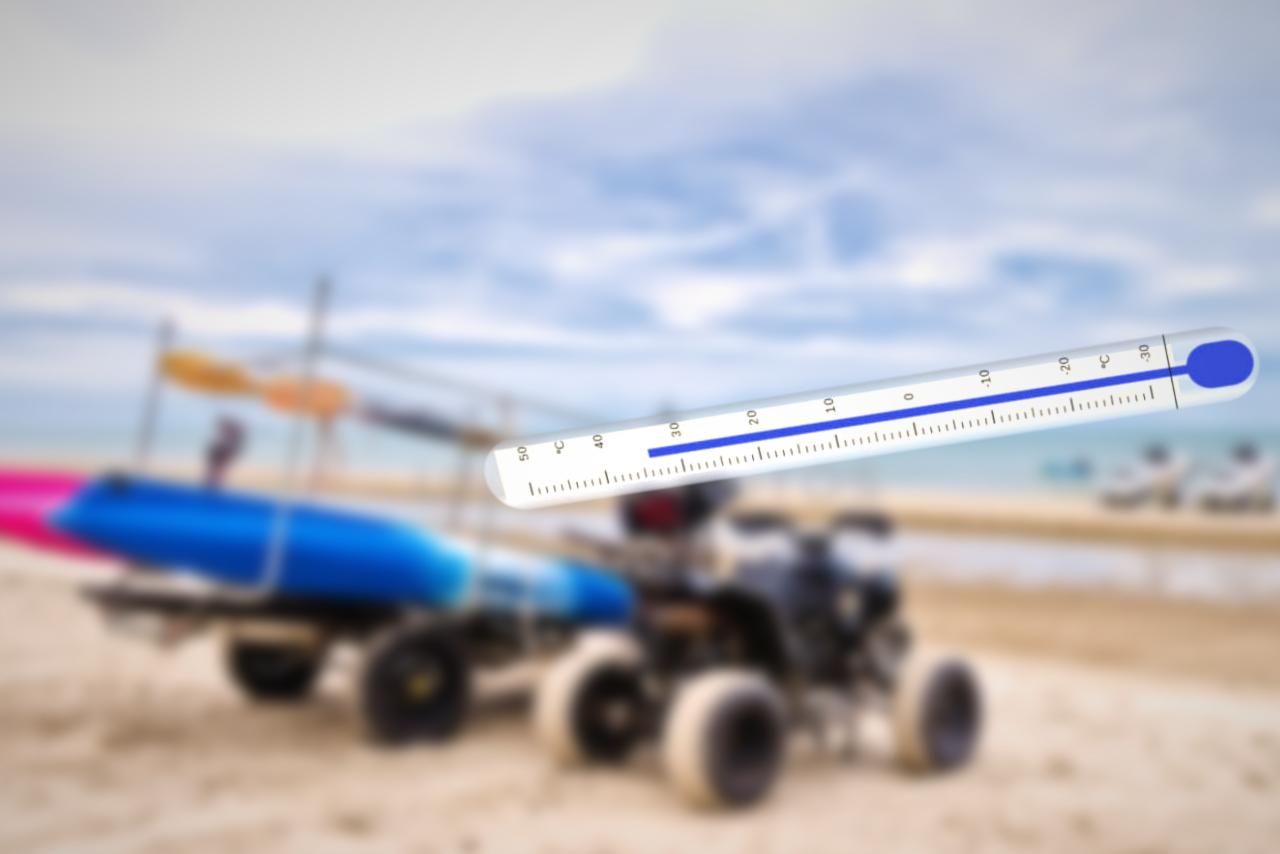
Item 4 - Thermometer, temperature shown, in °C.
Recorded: 34 °C
